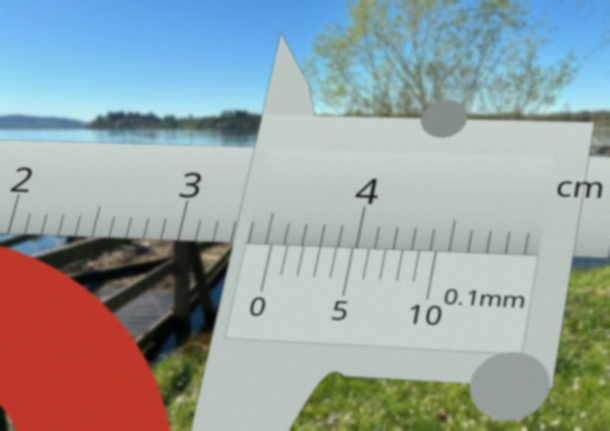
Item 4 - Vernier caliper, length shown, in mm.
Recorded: 35.3 mm
